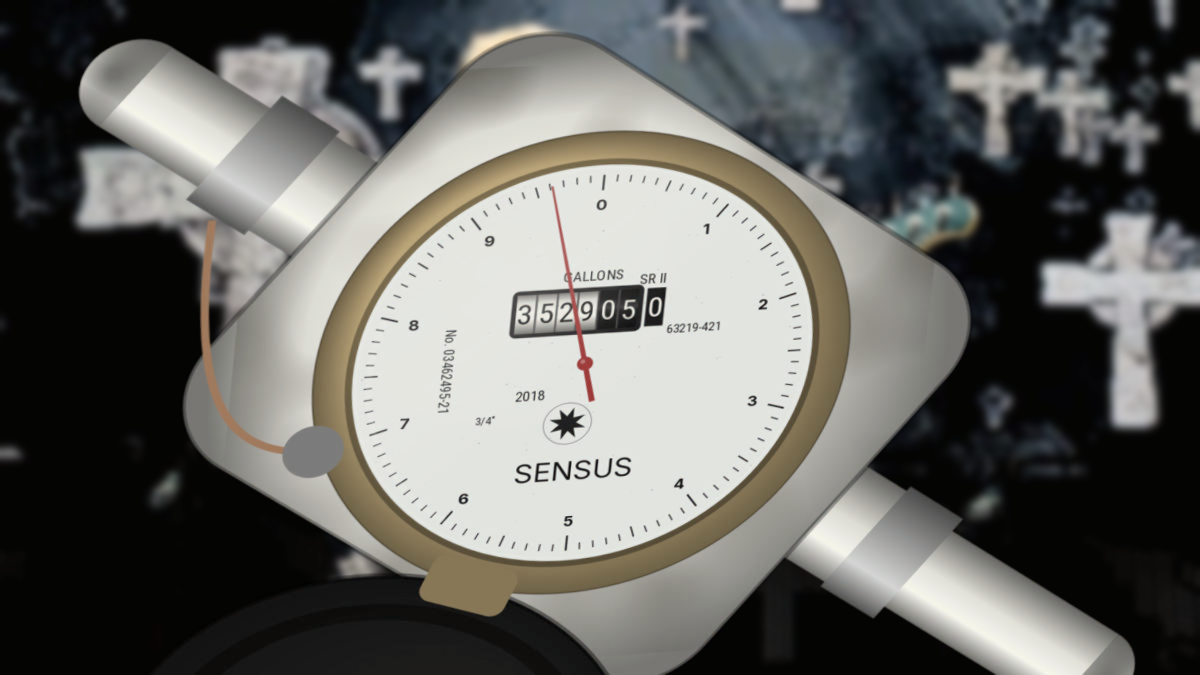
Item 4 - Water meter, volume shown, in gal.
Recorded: 3529049.6 gal
